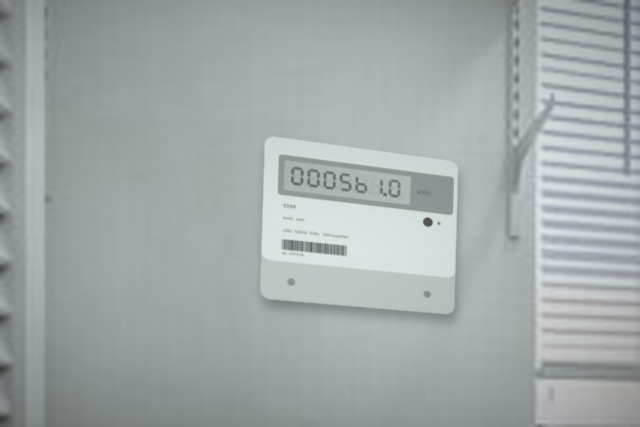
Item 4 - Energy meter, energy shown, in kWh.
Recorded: 561.0 kWh
